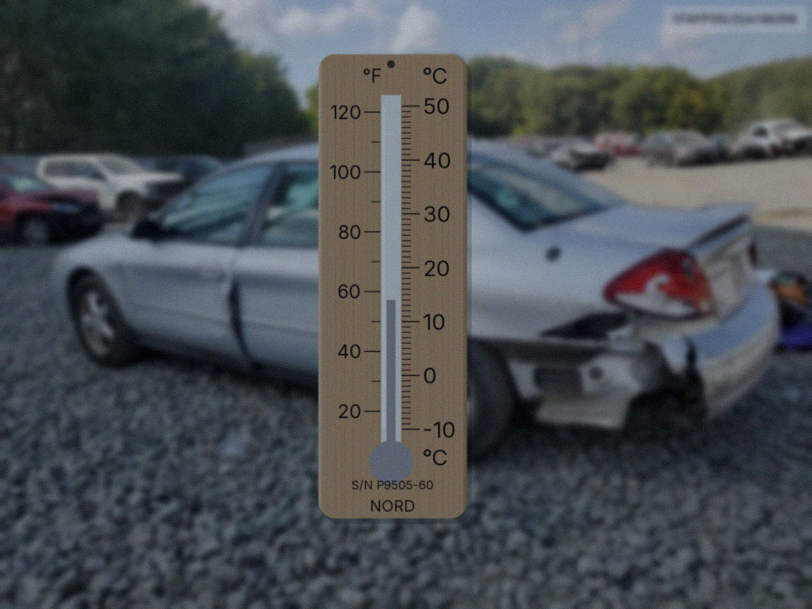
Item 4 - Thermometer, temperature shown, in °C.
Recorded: 14 °C
